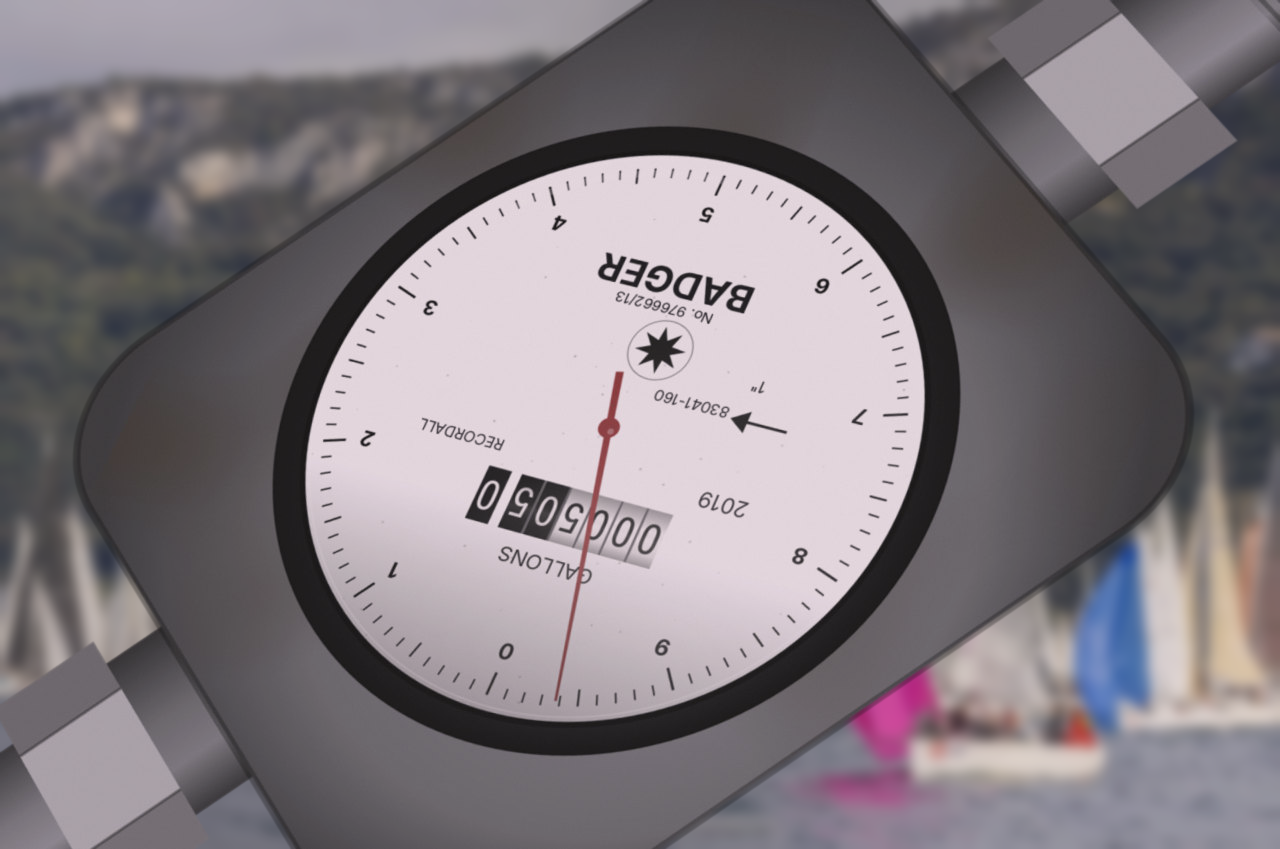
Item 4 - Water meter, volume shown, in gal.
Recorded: 5049.6 gal
